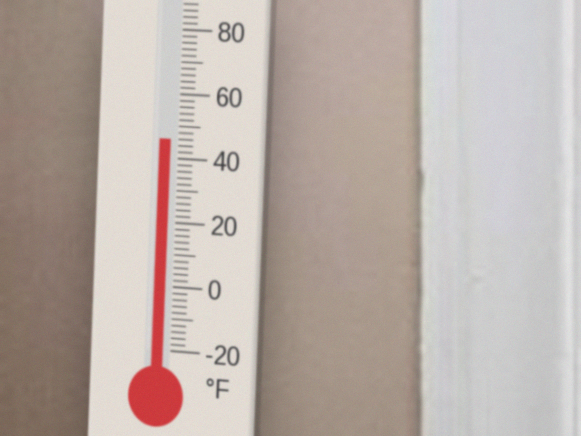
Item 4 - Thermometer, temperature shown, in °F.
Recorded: 46 °F
